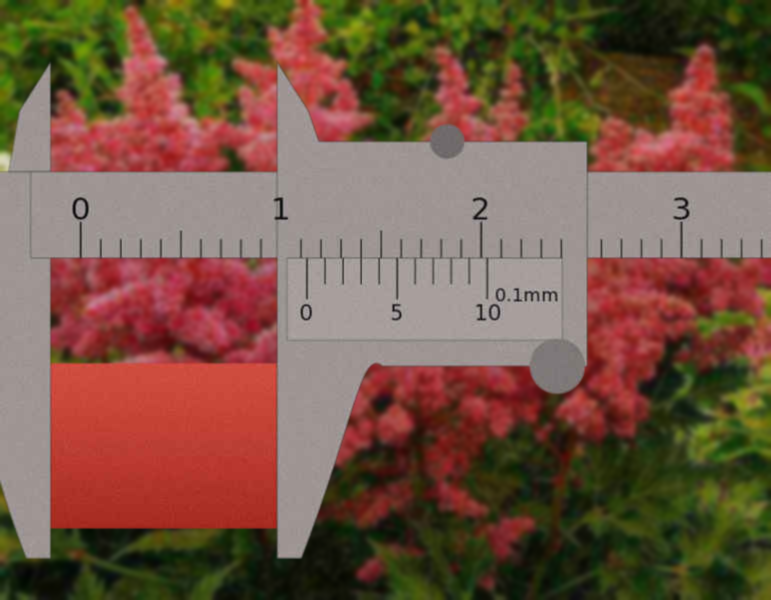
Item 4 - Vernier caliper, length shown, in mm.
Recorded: 11.3 mm
